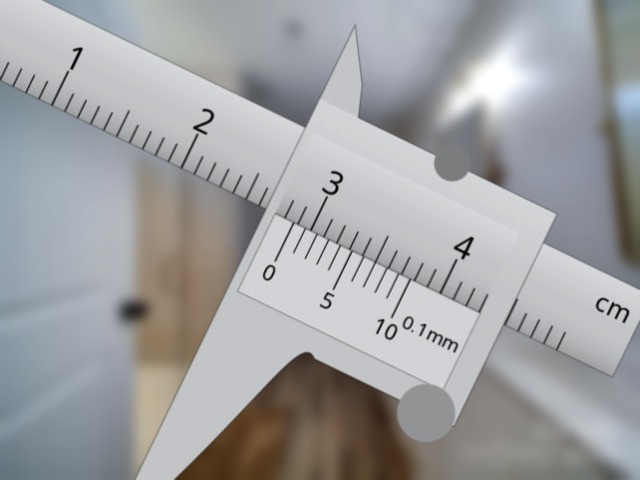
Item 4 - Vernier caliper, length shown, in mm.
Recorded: 28.7 mm
